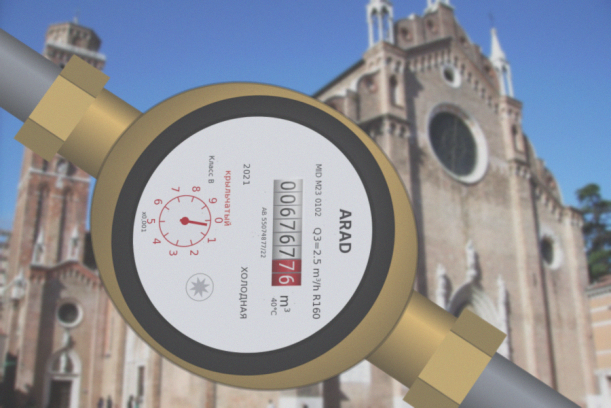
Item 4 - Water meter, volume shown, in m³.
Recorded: 6767.760 m³
